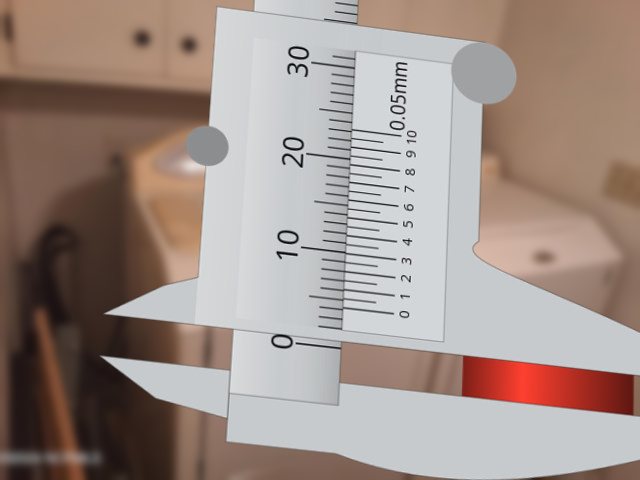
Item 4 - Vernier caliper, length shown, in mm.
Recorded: 4.2 mm
